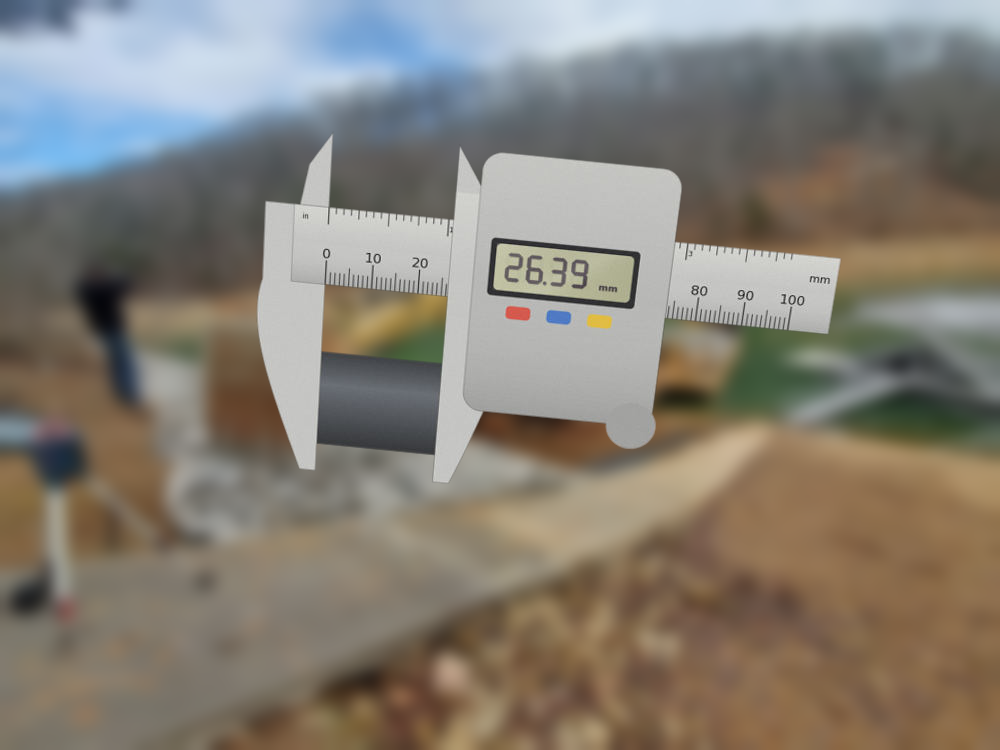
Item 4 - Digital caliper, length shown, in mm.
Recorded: 26.39 mm
